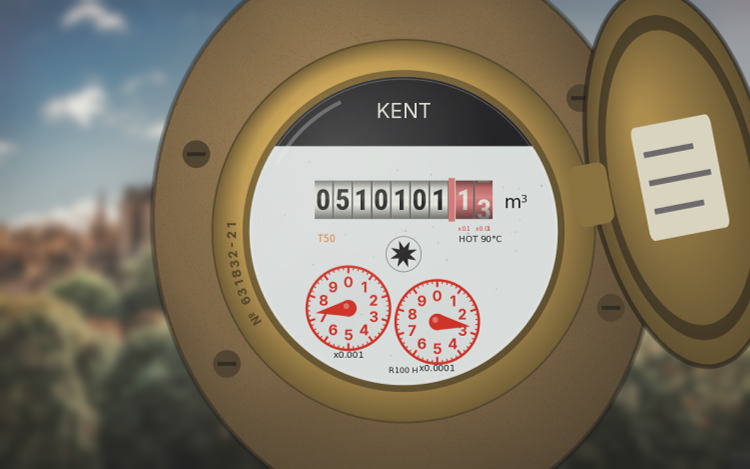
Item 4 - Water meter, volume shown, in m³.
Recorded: 510101.1272 m³
